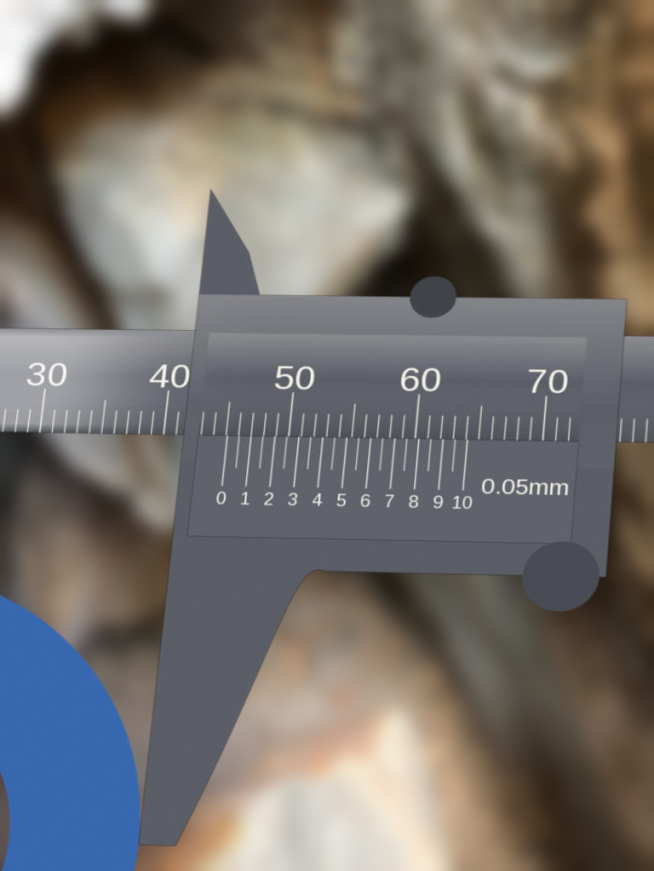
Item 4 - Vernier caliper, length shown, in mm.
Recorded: 45.1 mm
